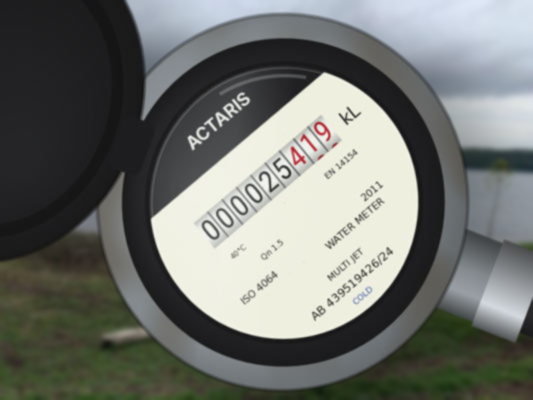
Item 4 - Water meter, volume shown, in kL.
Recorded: 25.419 kL
